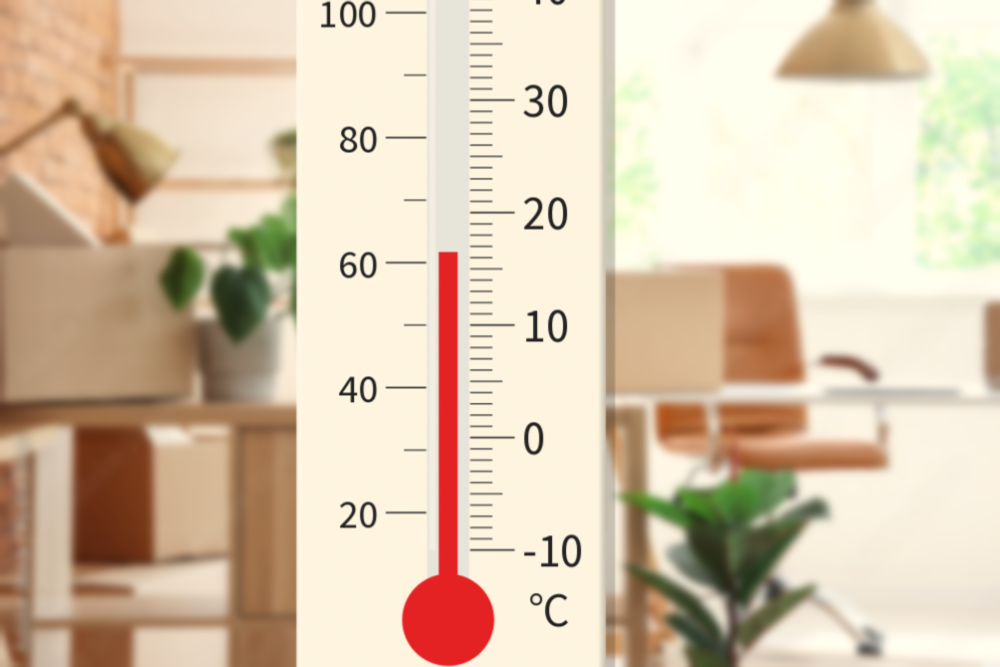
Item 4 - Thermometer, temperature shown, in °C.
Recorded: 16.5 °C
